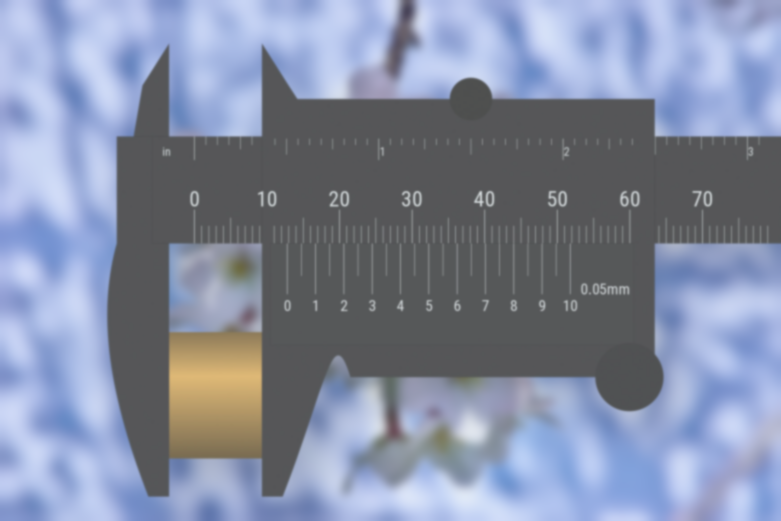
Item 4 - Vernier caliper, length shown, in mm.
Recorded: 12.8 mm
